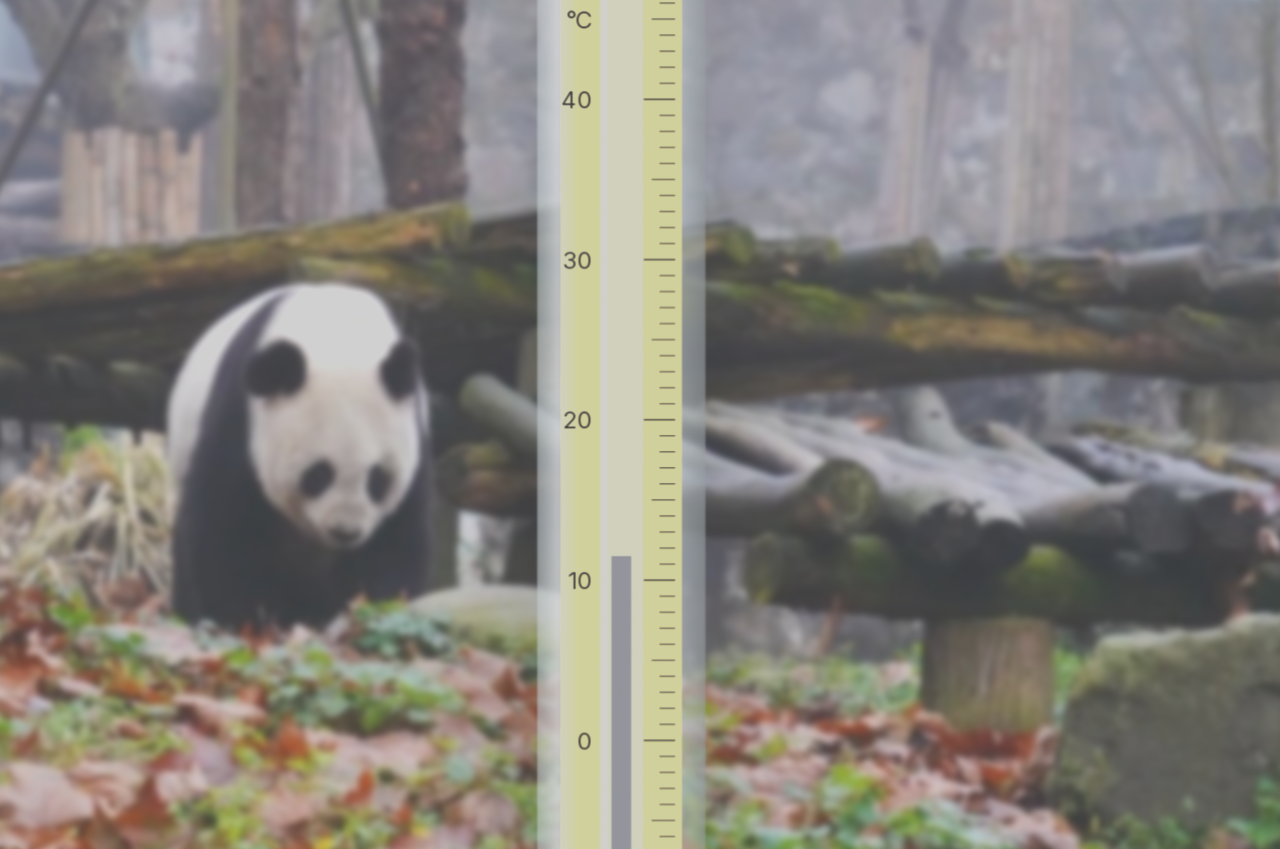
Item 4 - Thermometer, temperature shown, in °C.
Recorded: 11.5 °C
